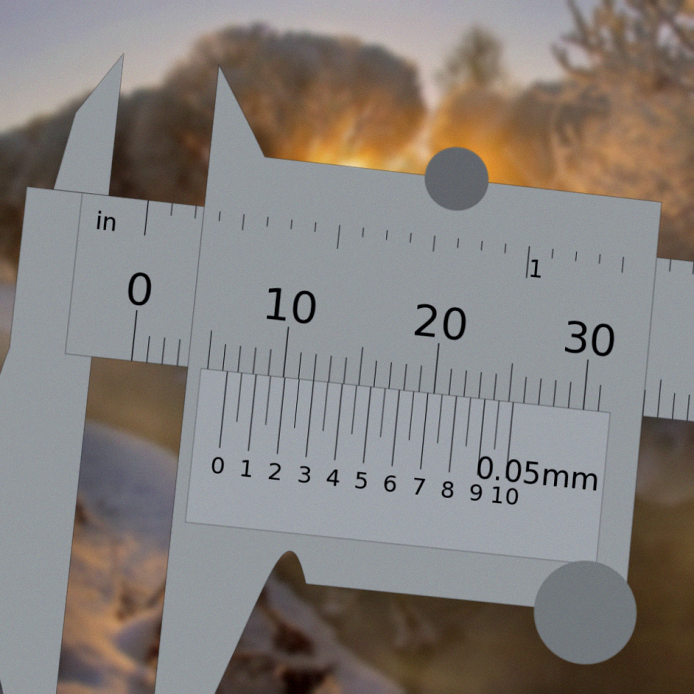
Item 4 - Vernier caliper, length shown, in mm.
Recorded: 6.3 mm
